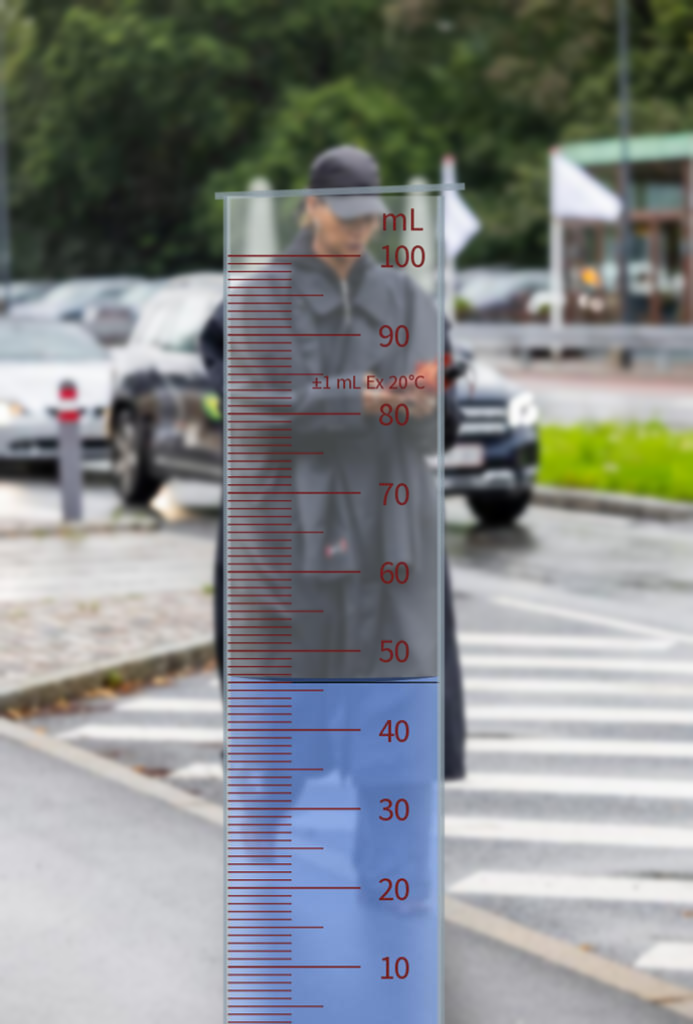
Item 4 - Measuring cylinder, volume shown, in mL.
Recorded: 46 mL
